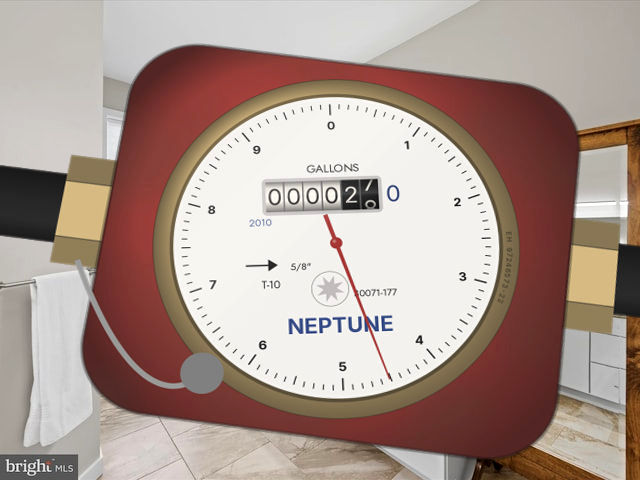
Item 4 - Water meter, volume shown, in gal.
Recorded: 274.5 gal
